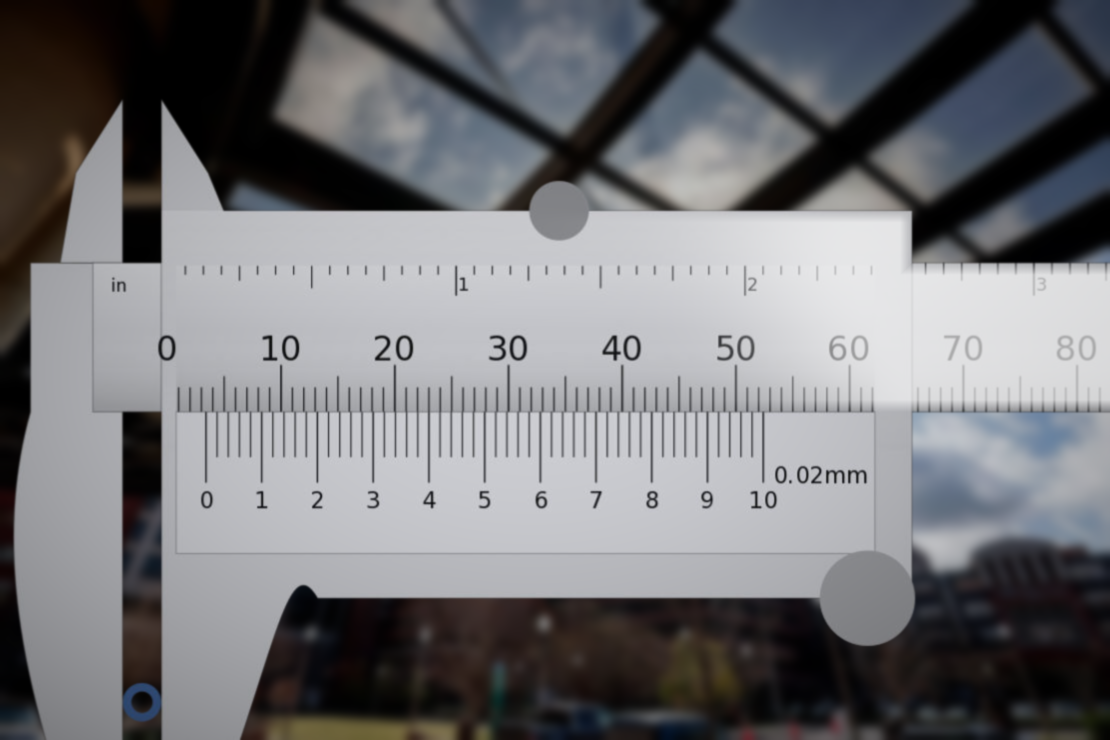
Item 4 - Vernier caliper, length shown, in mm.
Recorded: 3.4 mm
